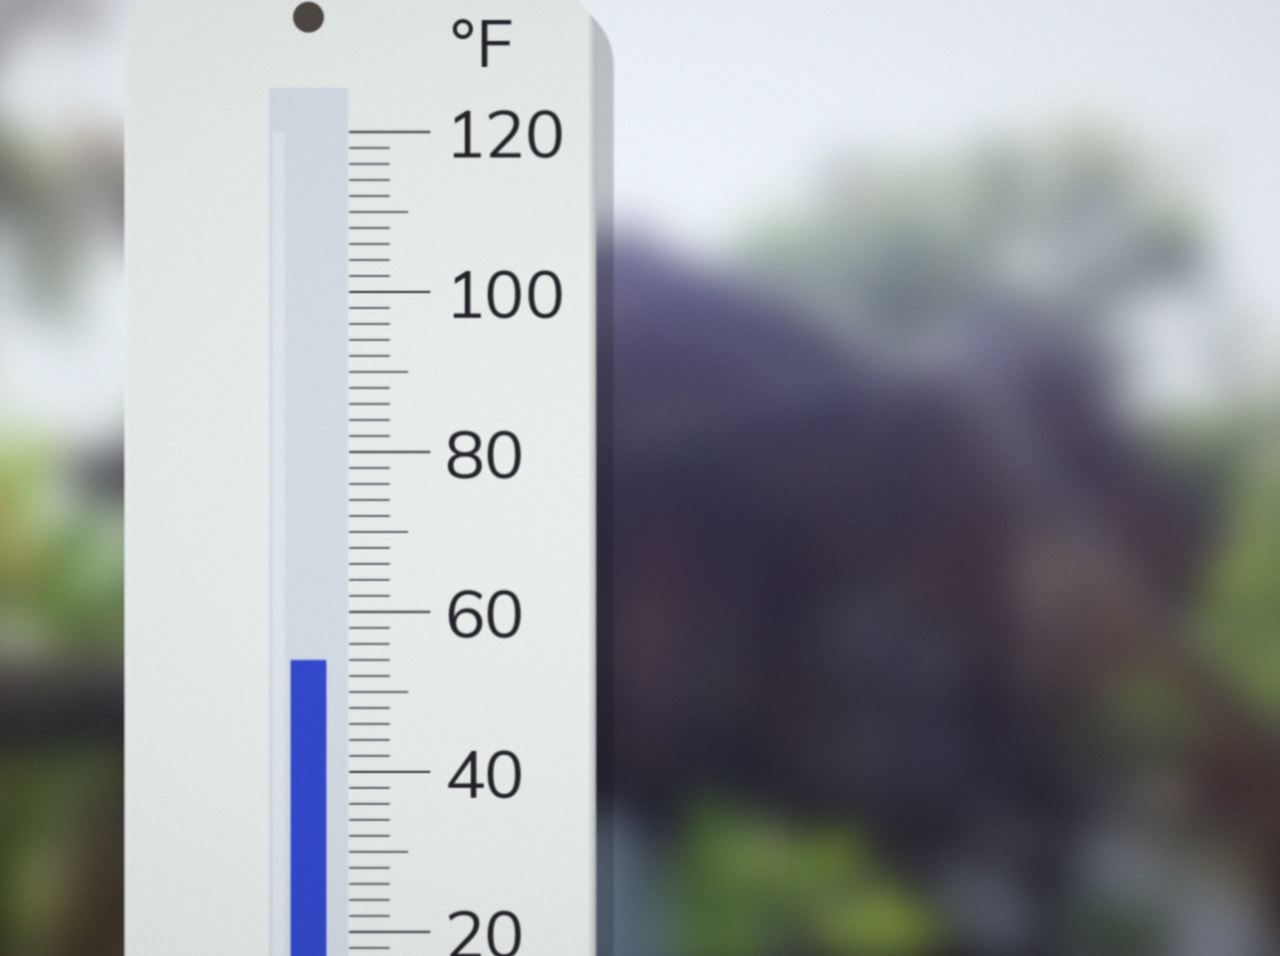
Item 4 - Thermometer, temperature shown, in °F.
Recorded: 54 °F
